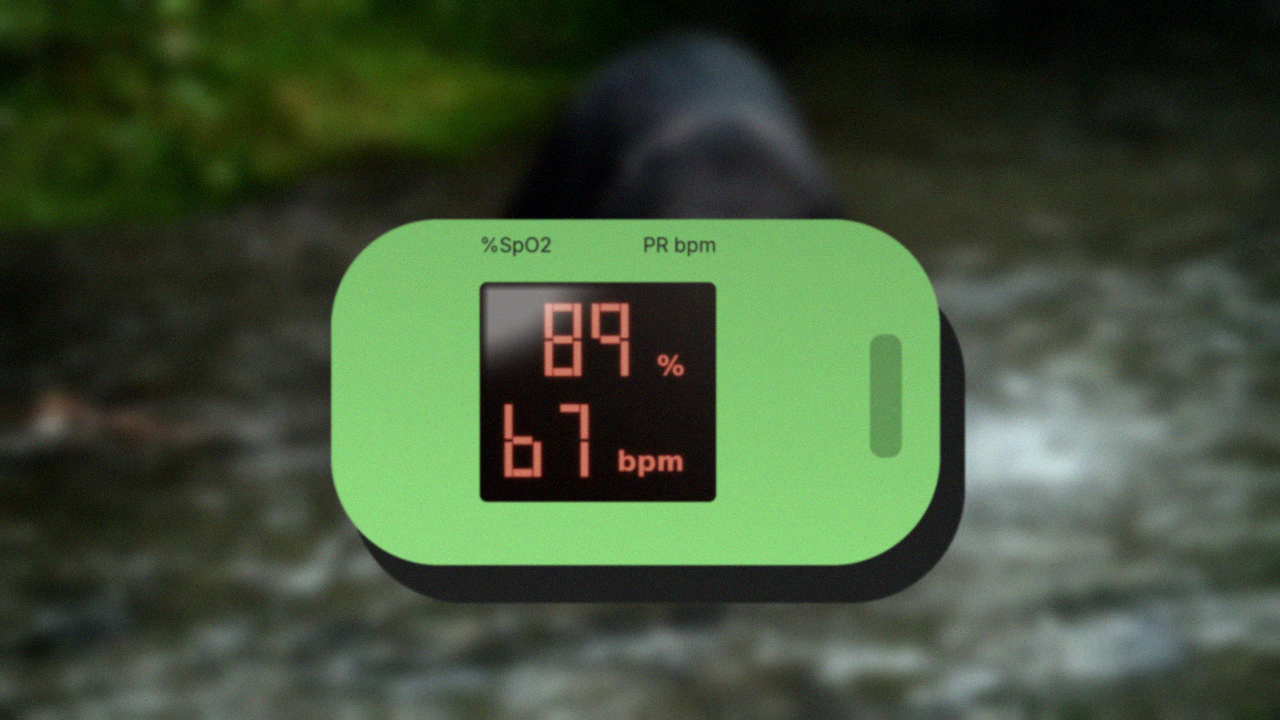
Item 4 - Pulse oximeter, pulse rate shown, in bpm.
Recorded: 67 bpm
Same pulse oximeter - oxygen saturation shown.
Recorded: 89 %
